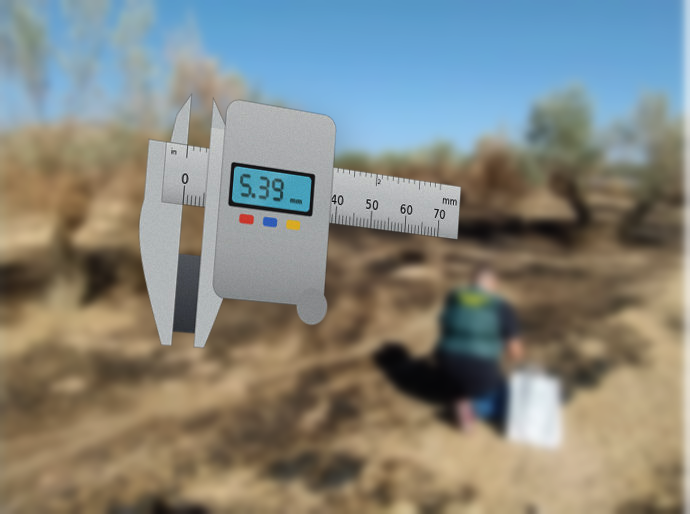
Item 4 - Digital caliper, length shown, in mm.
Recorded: 5.39 mm
